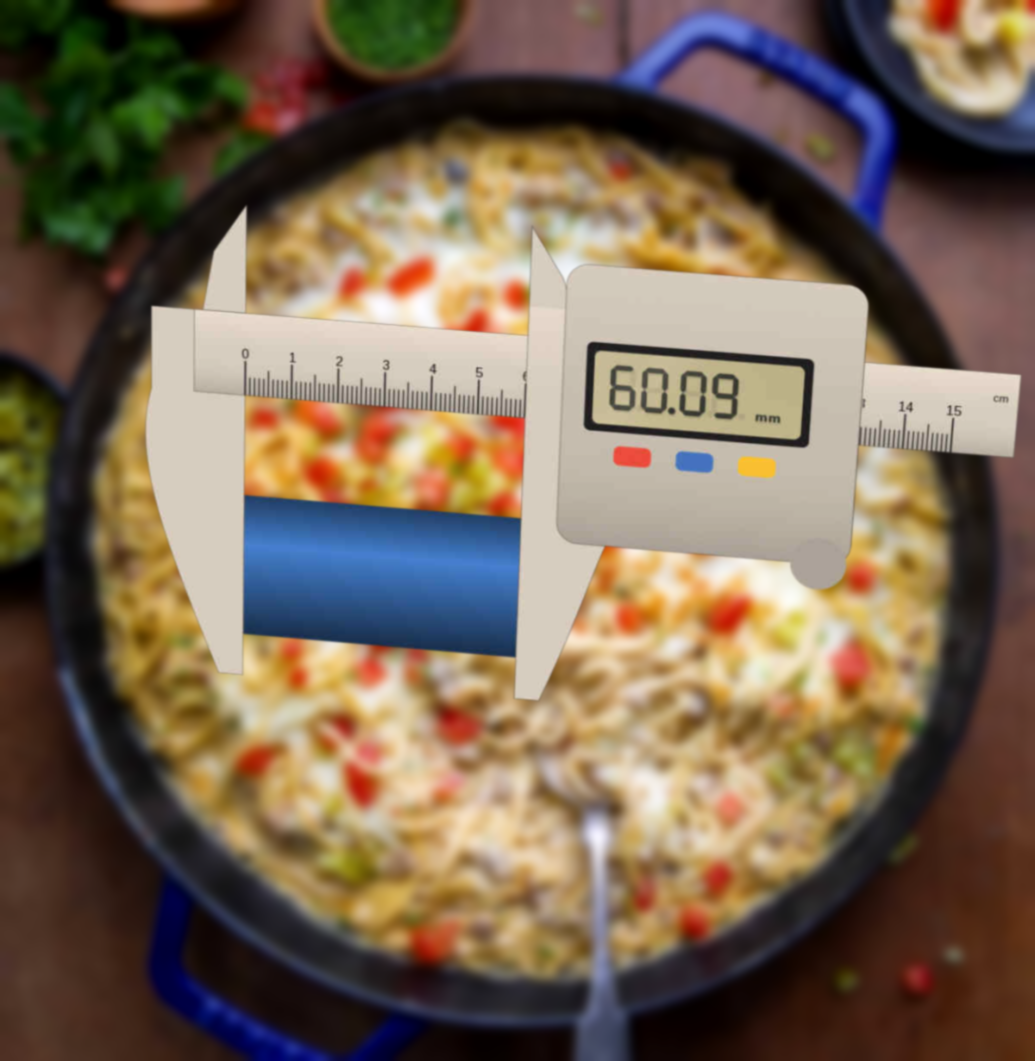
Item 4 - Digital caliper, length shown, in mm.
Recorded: 60.09 mm
